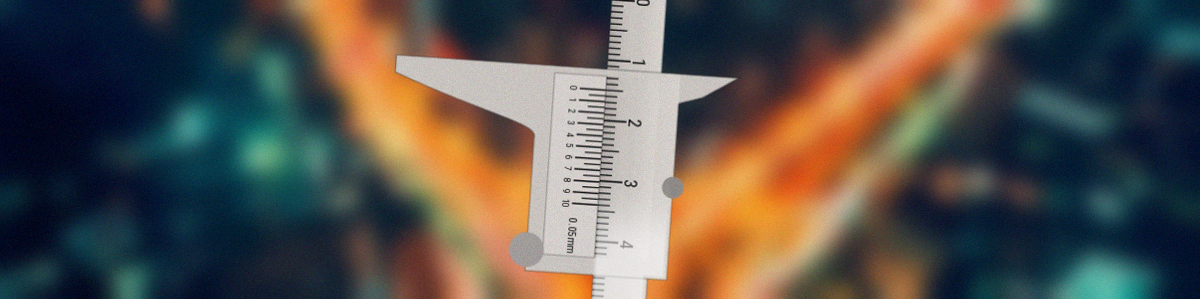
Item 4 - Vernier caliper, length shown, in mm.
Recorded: 15.0 mm
